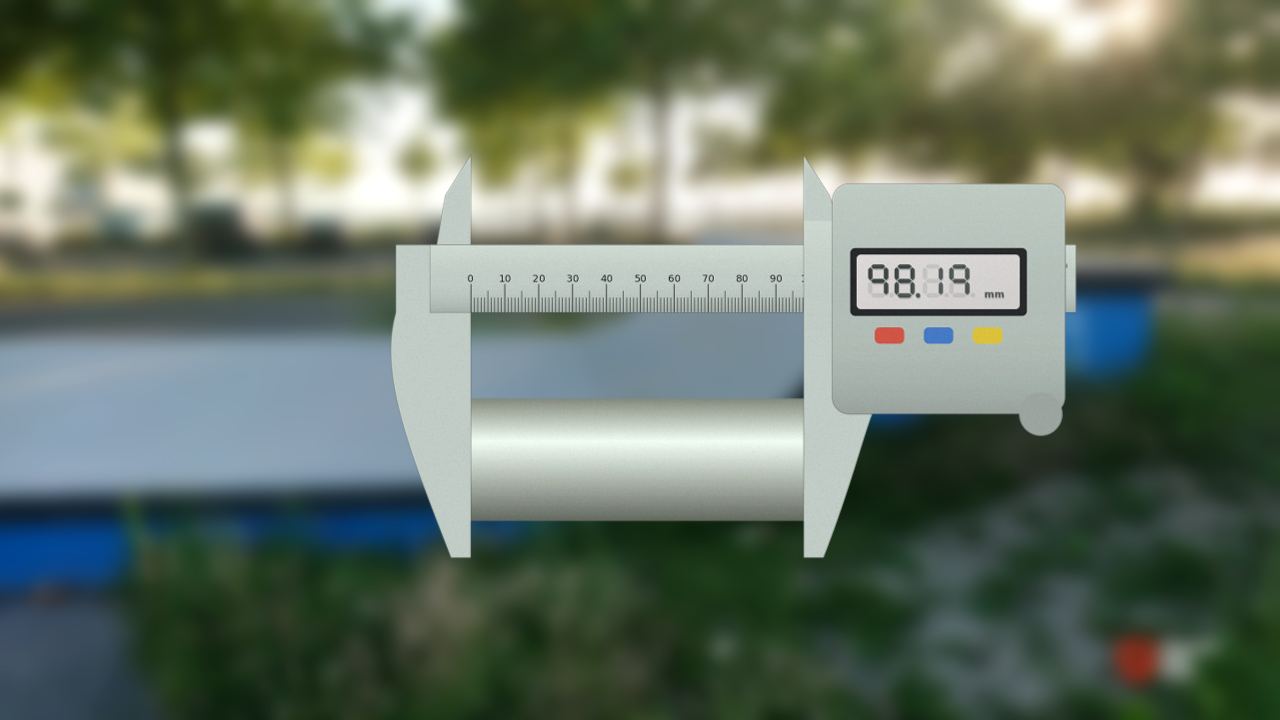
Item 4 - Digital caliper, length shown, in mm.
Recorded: 98.19 mm
